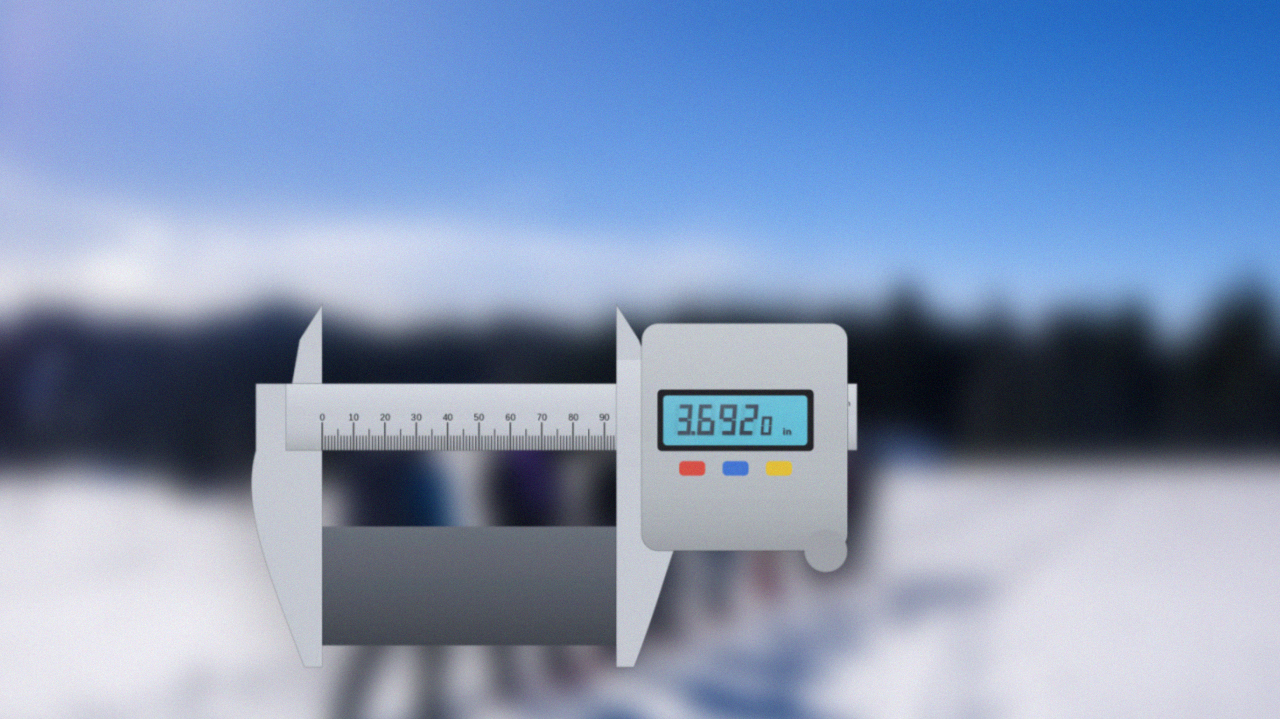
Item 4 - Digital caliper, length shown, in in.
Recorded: 3.6920 in
